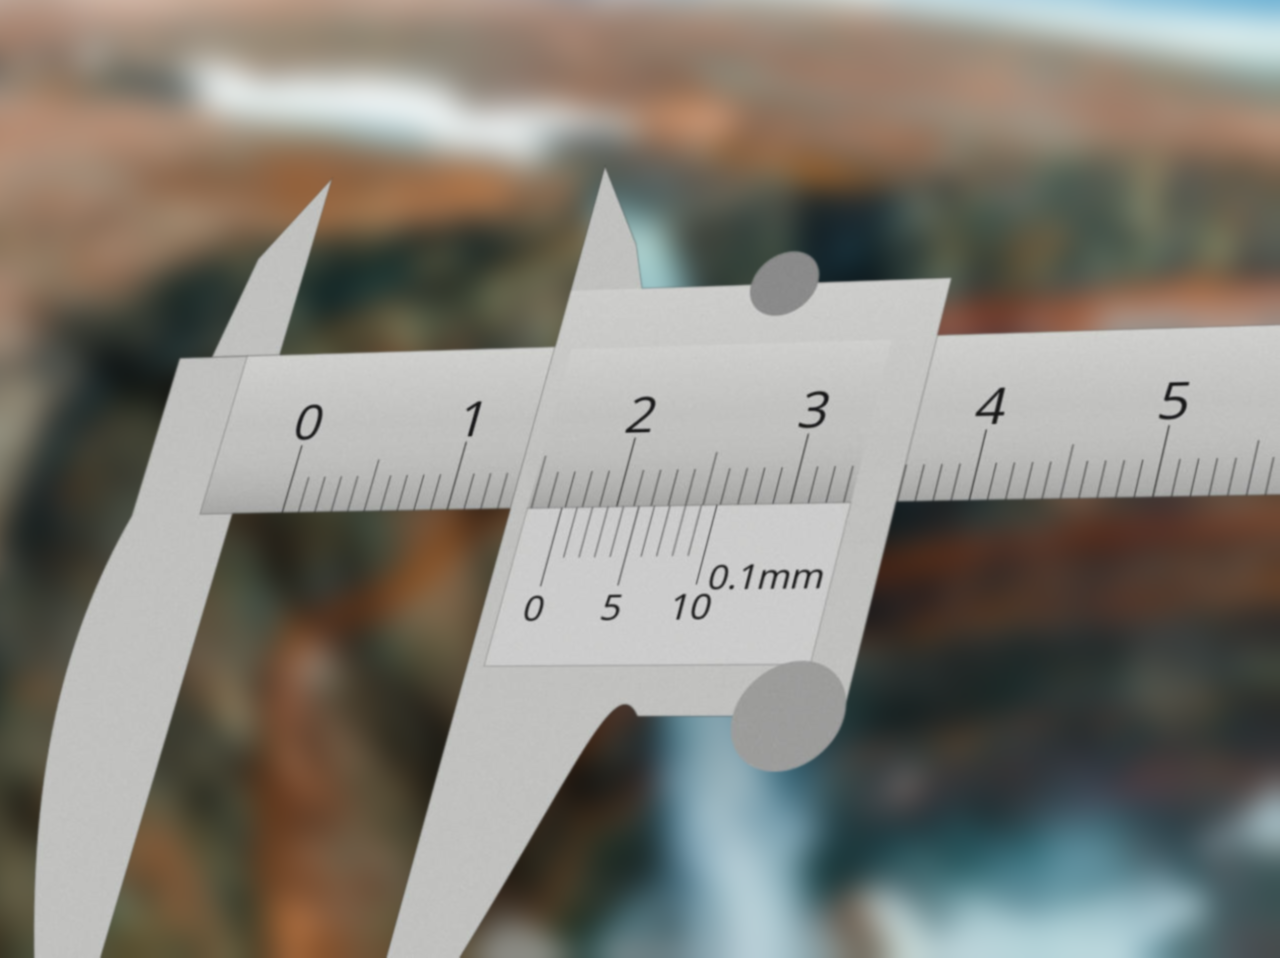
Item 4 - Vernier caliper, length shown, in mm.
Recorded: 16.8 mm
